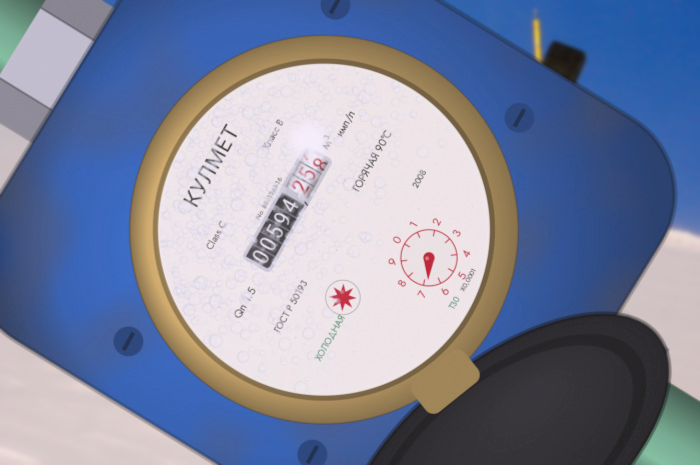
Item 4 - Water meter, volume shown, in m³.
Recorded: 594.2576 m³
